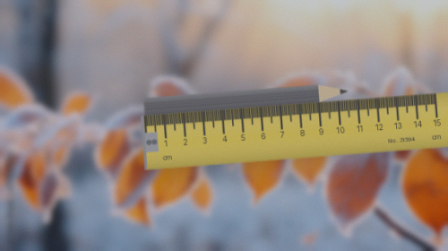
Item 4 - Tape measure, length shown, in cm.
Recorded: 10.5 cm
